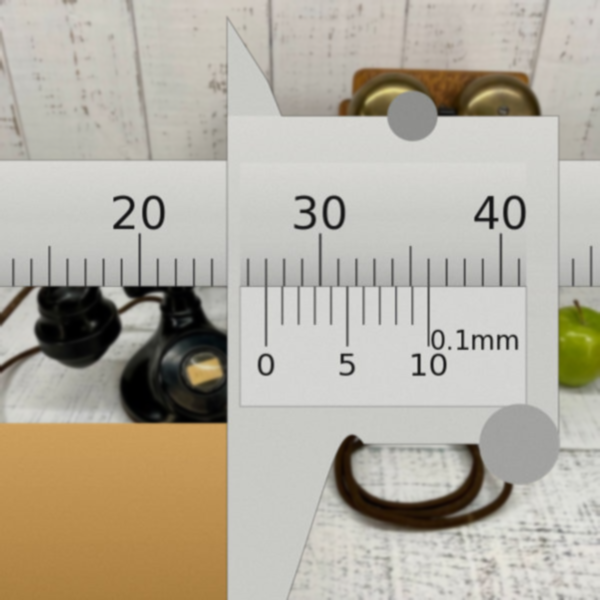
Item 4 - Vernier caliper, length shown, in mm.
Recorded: 27.0 mm
